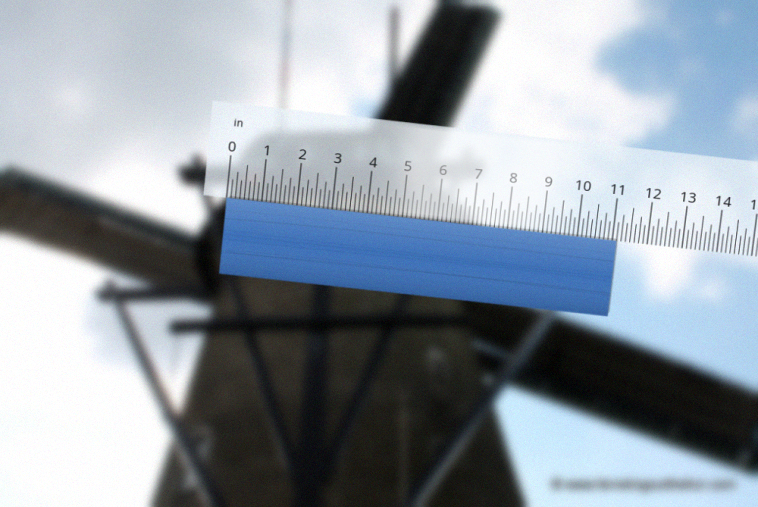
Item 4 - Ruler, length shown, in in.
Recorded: 11.125 in
